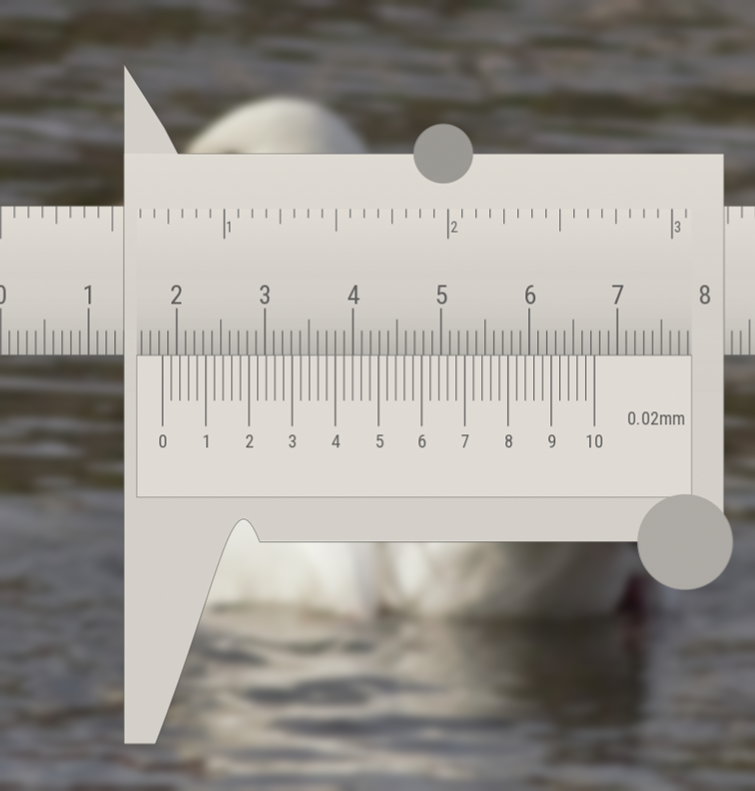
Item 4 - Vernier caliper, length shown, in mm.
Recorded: 18.4 mm
